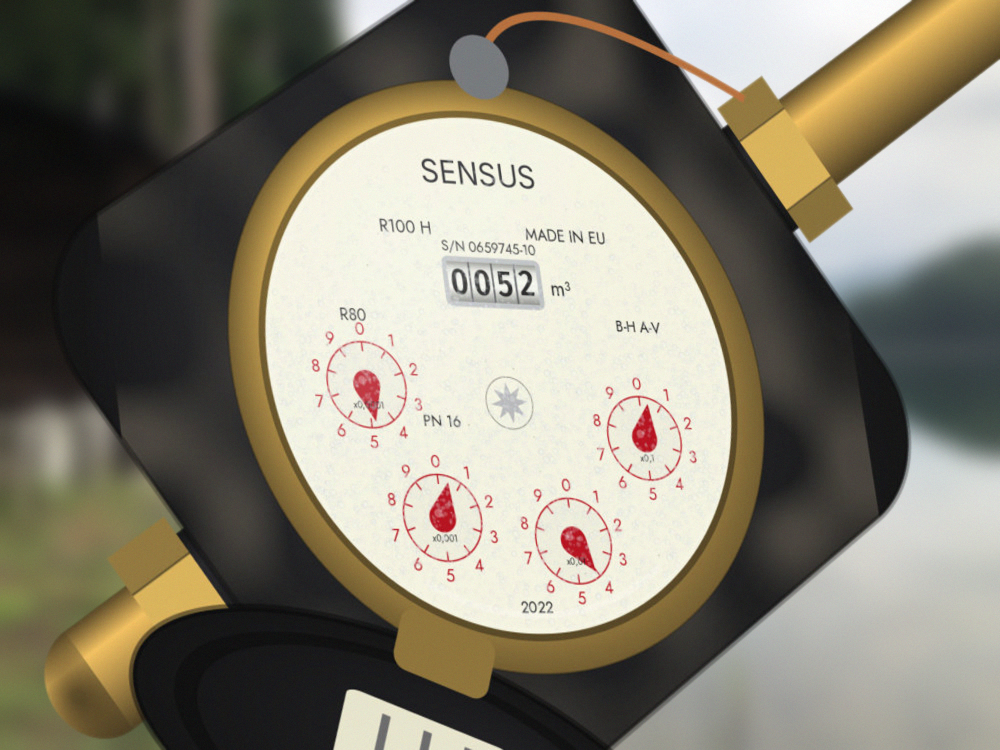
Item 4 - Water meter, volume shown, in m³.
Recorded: 52.0404 m³
